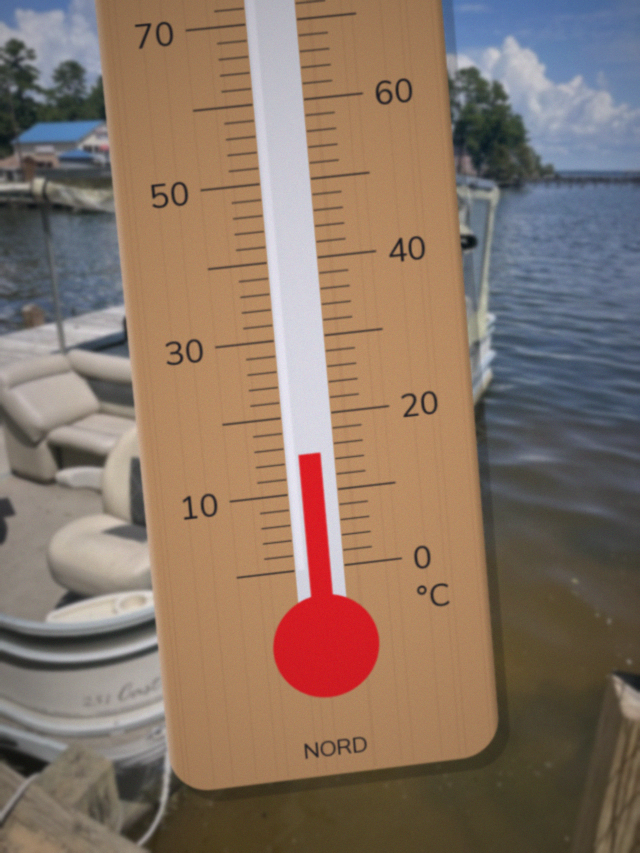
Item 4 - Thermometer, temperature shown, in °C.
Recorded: 15 °C
